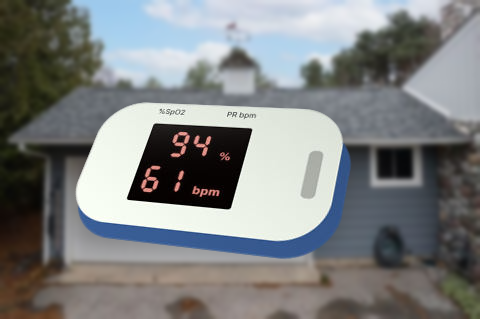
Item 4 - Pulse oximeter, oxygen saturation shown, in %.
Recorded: 94 %
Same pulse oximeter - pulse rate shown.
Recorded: 61 bpm
